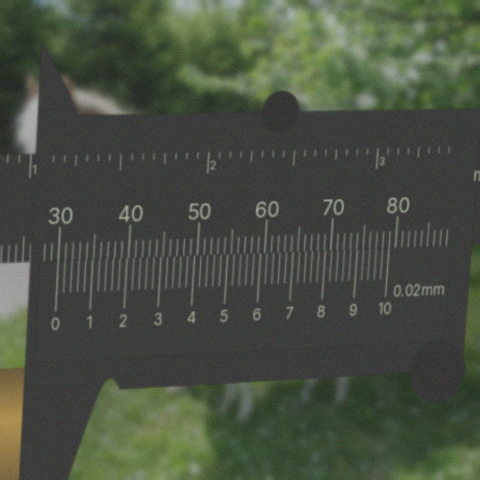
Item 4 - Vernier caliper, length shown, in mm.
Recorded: 30.0 mm
